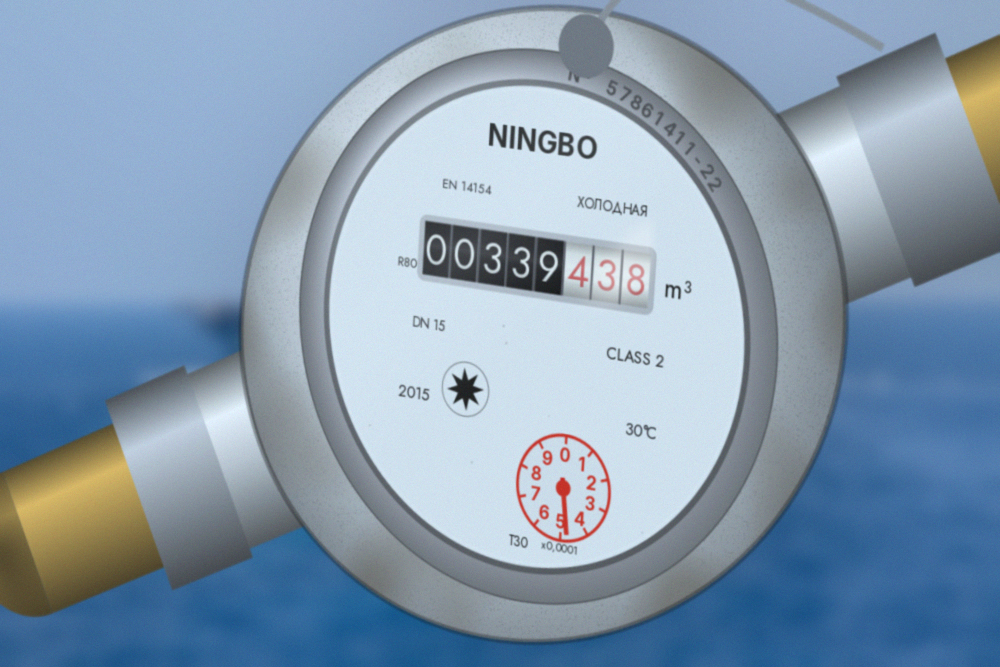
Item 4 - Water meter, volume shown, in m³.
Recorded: 339.4384 m³
